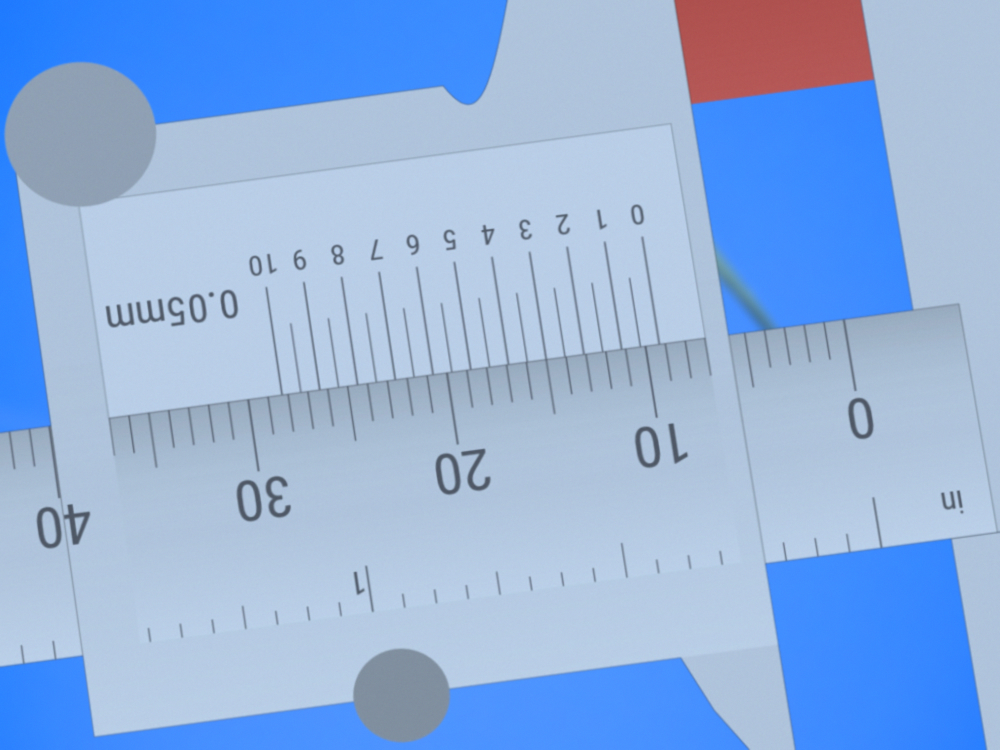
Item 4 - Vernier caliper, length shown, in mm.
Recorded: 9.3 mm
